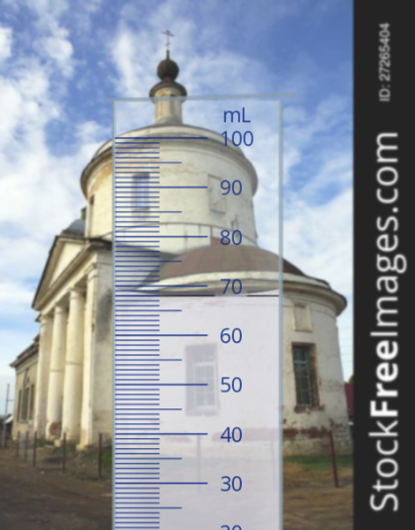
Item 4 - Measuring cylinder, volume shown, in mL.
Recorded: 68 mL
